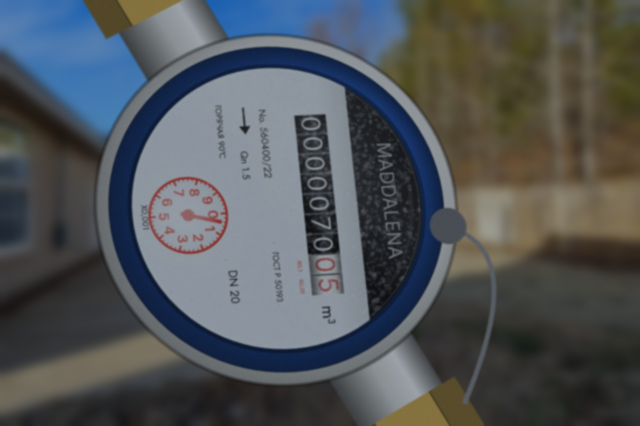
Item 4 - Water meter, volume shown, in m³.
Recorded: 70.050 m³
